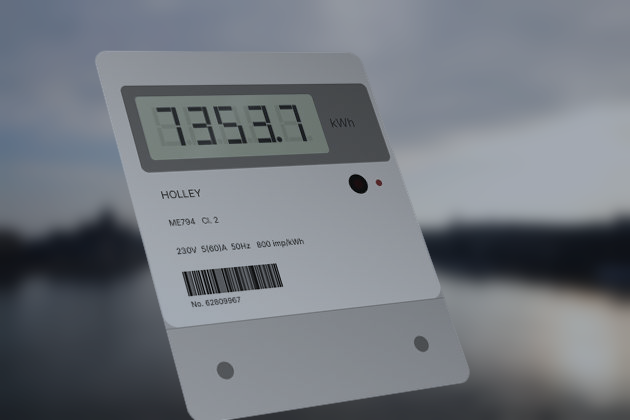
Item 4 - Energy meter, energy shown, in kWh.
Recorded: 7353.7 kWh
